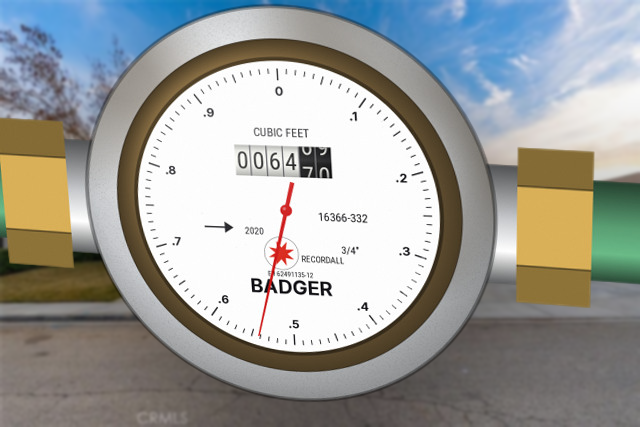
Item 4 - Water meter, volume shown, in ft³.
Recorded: 6469.54 ft³
